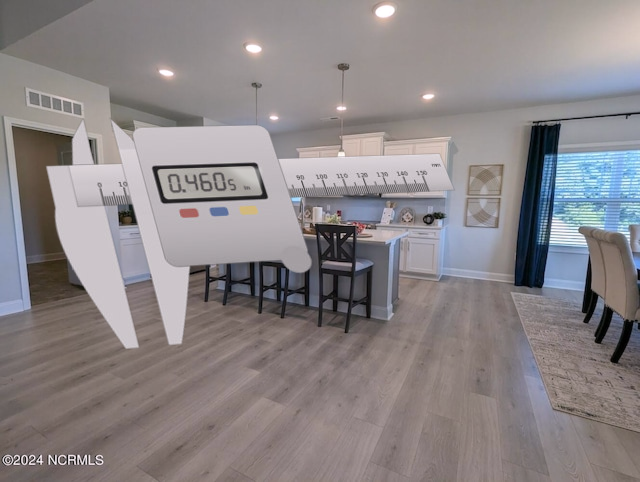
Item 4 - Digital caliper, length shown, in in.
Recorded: 0.4605 in
